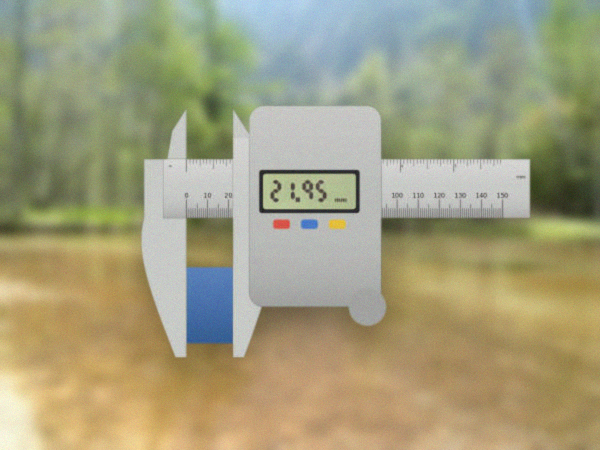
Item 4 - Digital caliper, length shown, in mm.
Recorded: 21.95 mm
